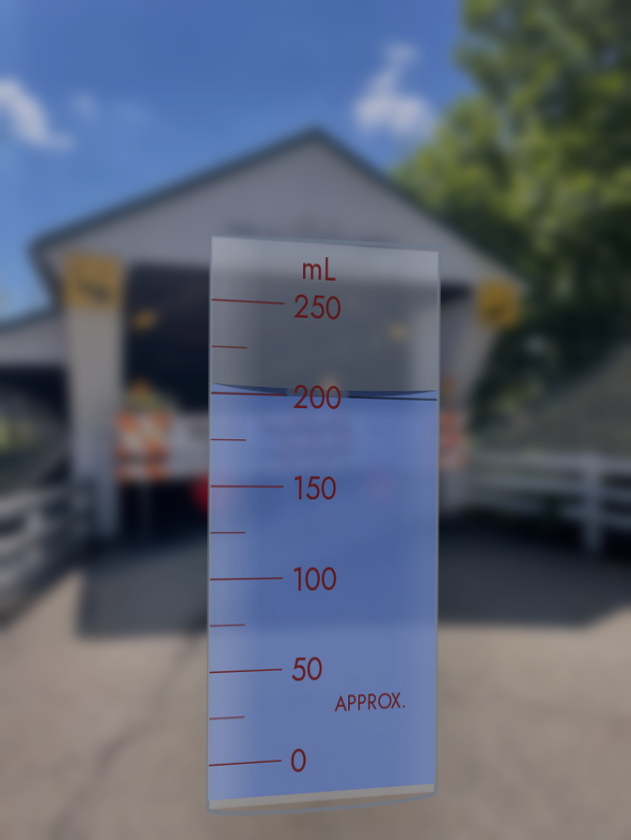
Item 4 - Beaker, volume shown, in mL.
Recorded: 200 mL
